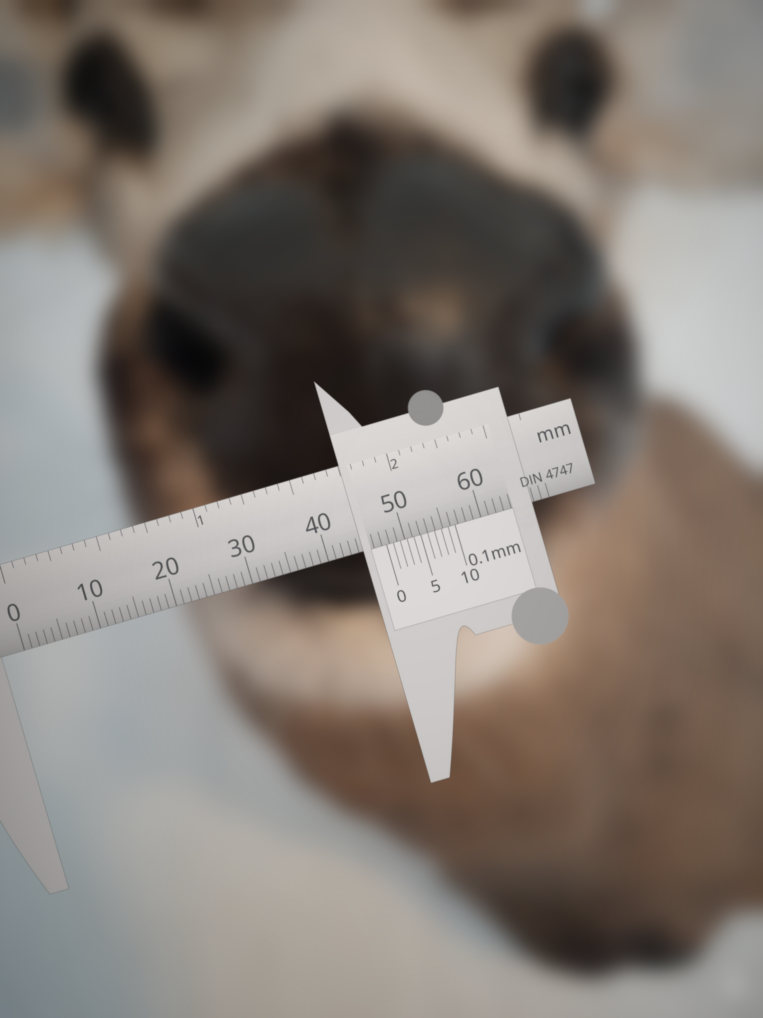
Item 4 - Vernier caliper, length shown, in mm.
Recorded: 47.6 mm
